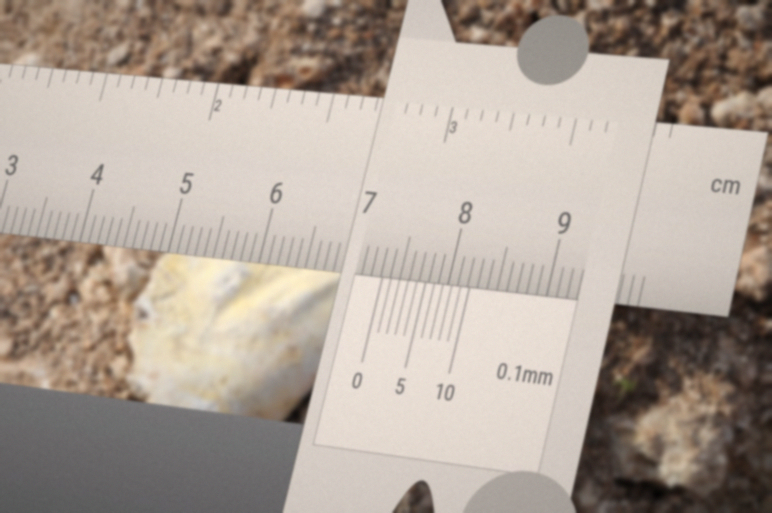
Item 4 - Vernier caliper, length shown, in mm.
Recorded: 73.2 mm
